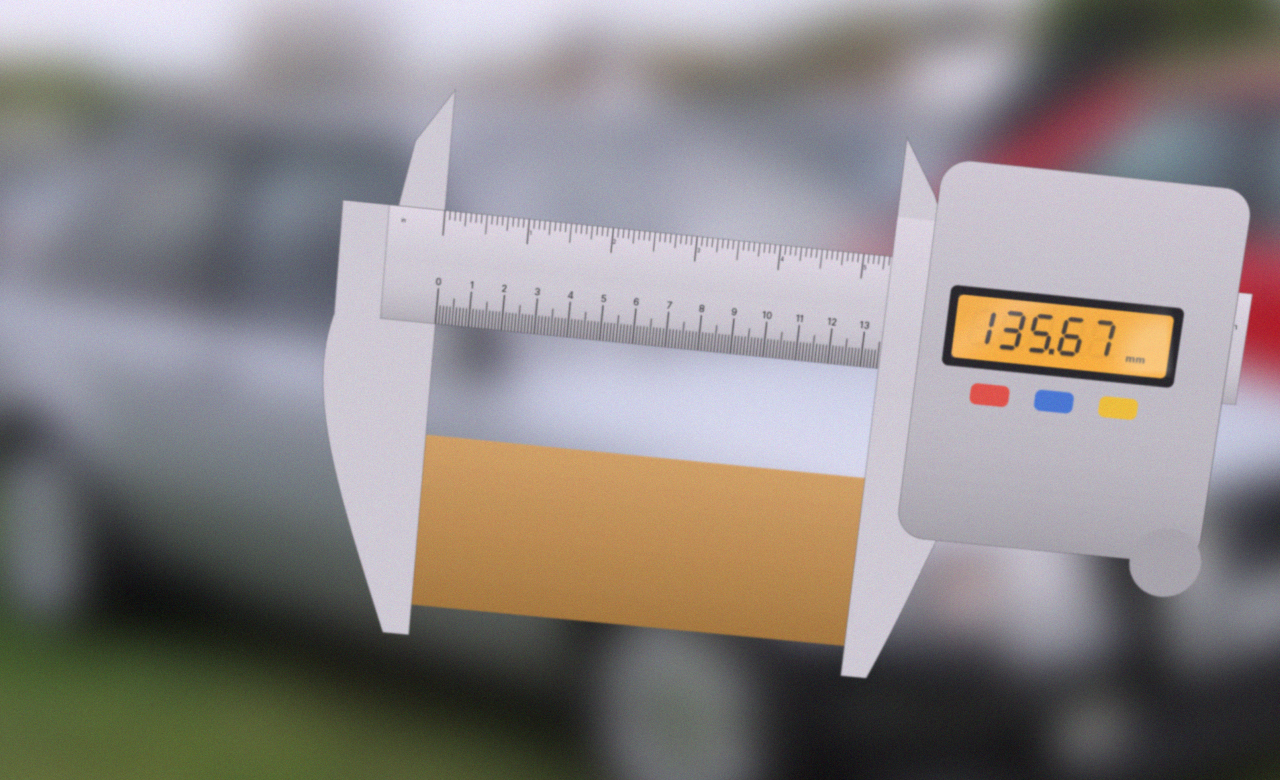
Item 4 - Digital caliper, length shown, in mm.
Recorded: 135.67 mm
